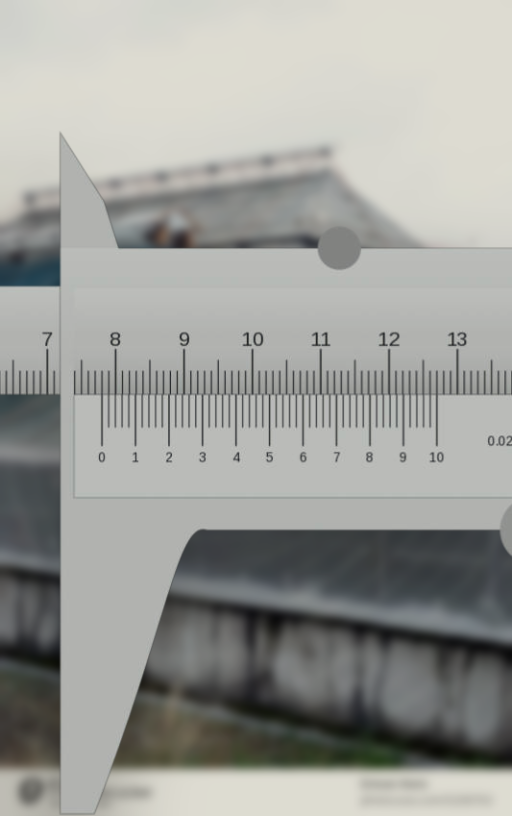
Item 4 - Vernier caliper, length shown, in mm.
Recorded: 78.0 mm
